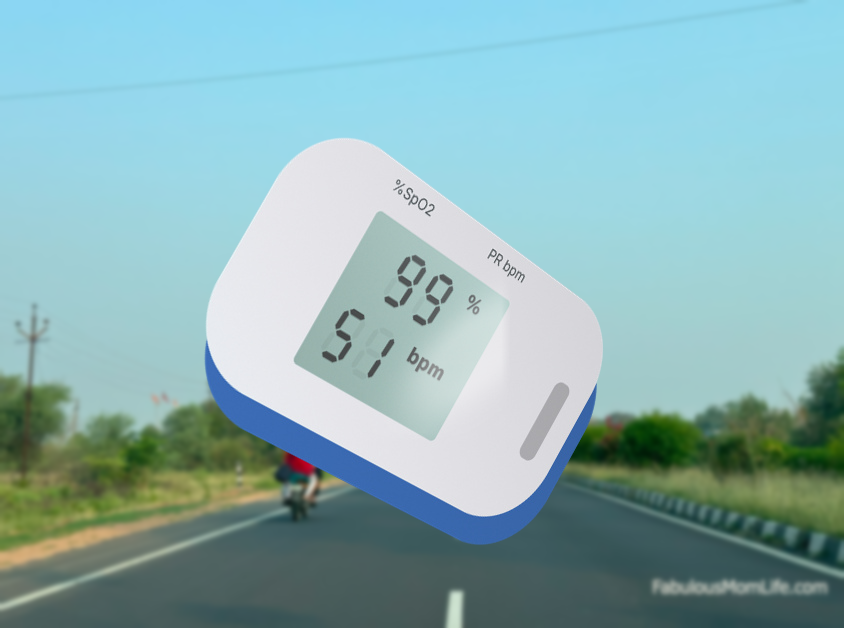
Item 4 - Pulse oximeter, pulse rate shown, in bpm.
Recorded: 51 bpm
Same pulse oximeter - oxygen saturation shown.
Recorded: 99 %
